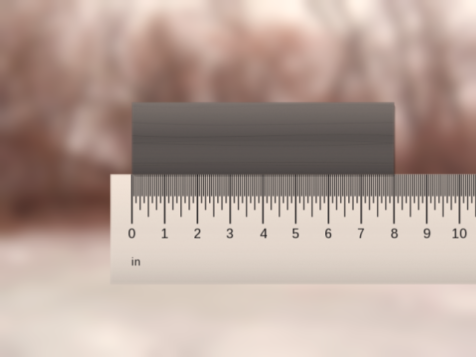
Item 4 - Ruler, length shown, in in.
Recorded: 8 in
